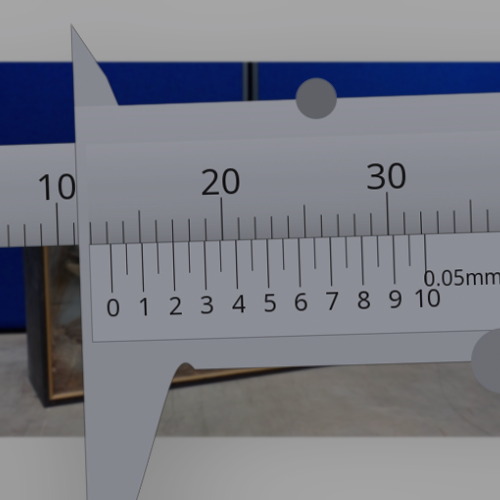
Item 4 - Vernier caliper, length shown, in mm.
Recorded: 13.2 mm
